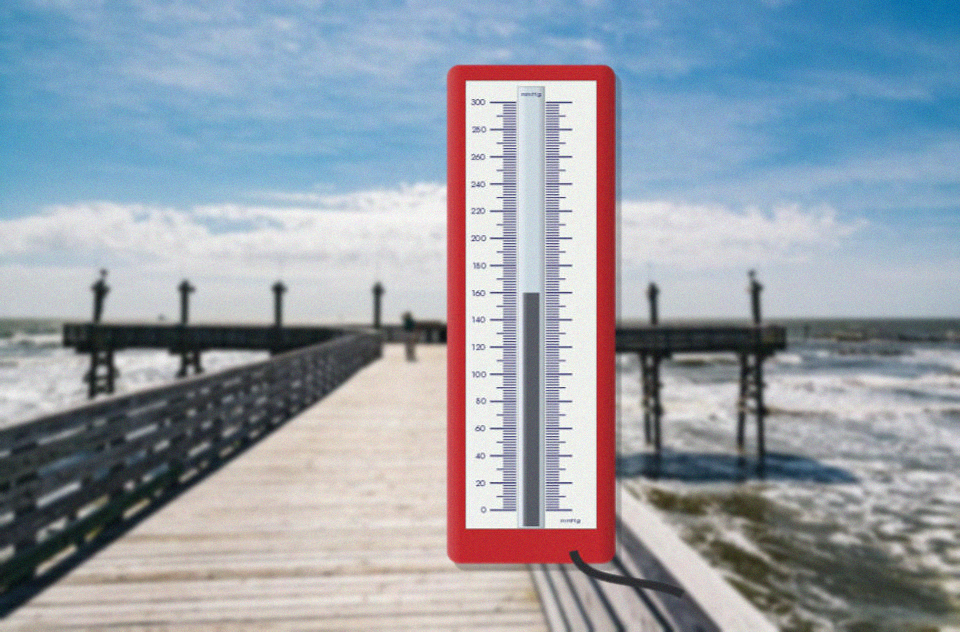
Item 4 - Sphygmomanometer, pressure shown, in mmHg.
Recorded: 160 mmHg
